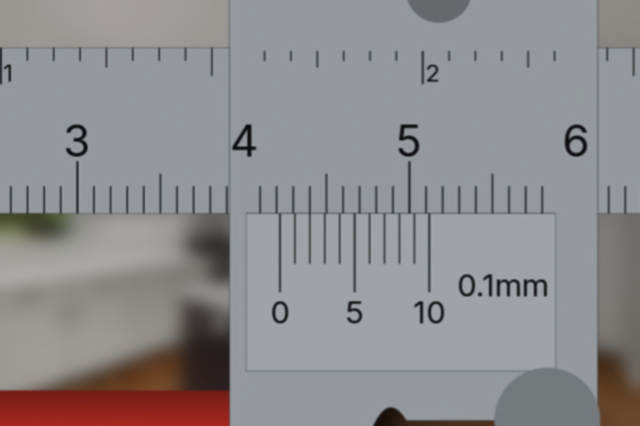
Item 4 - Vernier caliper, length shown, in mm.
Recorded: 42.2 mm
